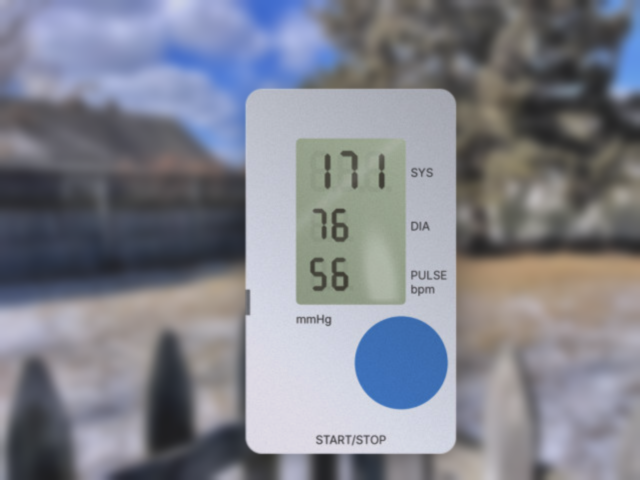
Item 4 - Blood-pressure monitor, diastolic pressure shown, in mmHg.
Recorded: 76 mmHg
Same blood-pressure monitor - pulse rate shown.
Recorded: 56 bpm
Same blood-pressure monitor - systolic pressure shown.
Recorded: 171 mmHg
